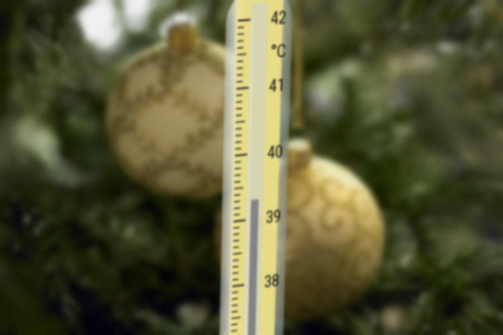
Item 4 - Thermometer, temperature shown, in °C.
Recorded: 39.3 °C
